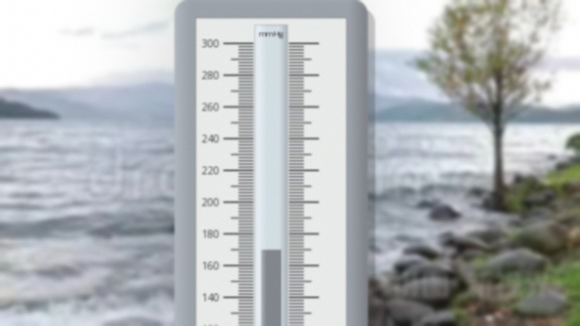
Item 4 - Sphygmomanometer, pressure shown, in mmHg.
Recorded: 170 mmHg
